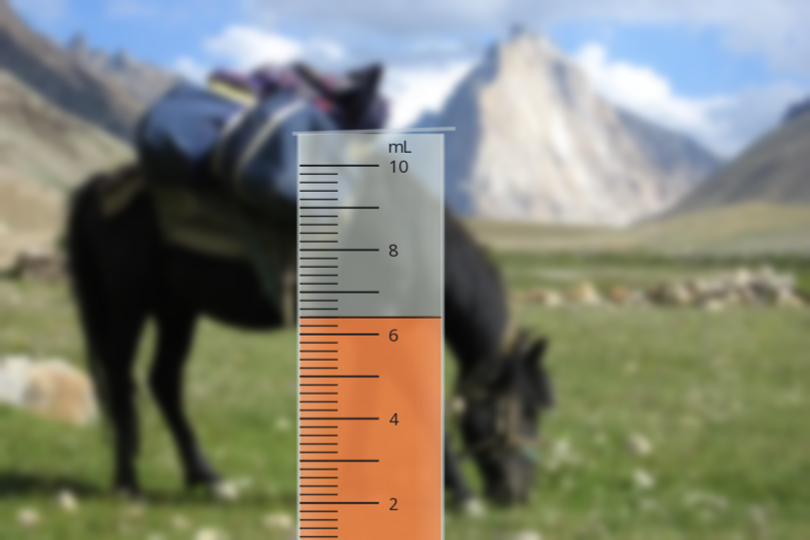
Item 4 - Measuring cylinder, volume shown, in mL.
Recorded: 6.4 mL
